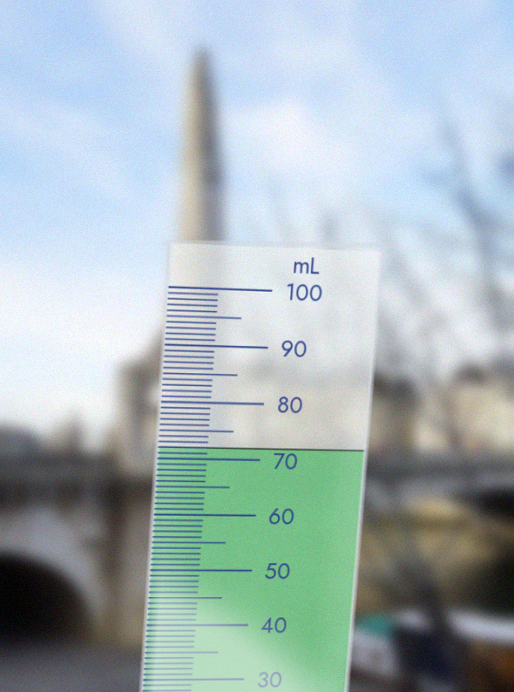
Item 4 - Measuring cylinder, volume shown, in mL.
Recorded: 72 mL
